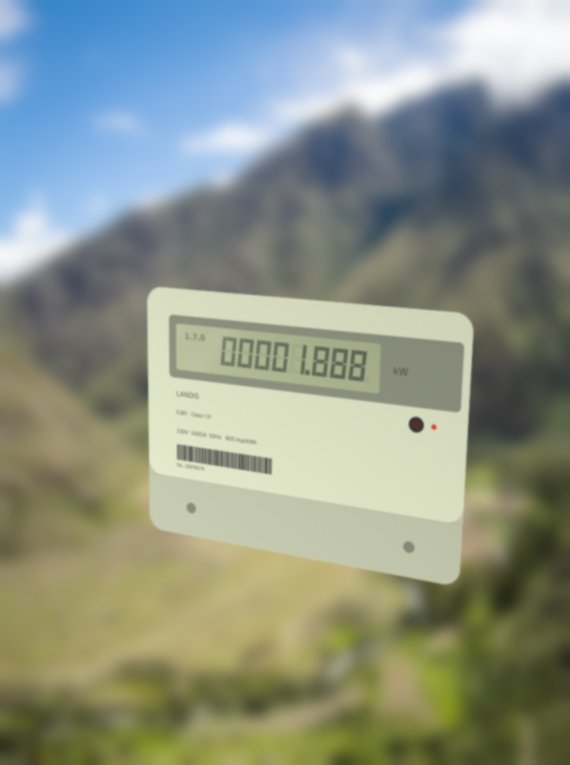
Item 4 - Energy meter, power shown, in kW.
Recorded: 1.888 kW
